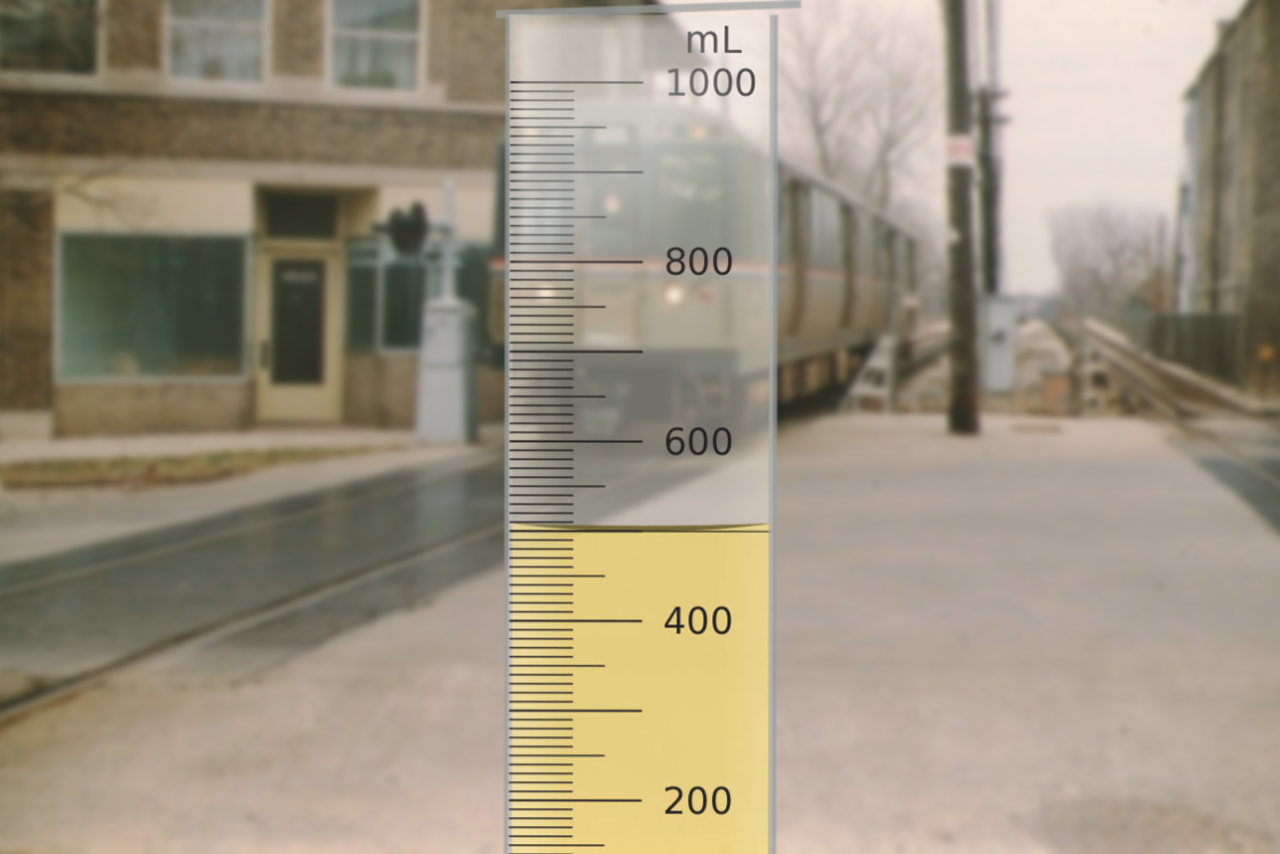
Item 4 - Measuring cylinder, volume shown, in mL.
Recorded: 500 mL
